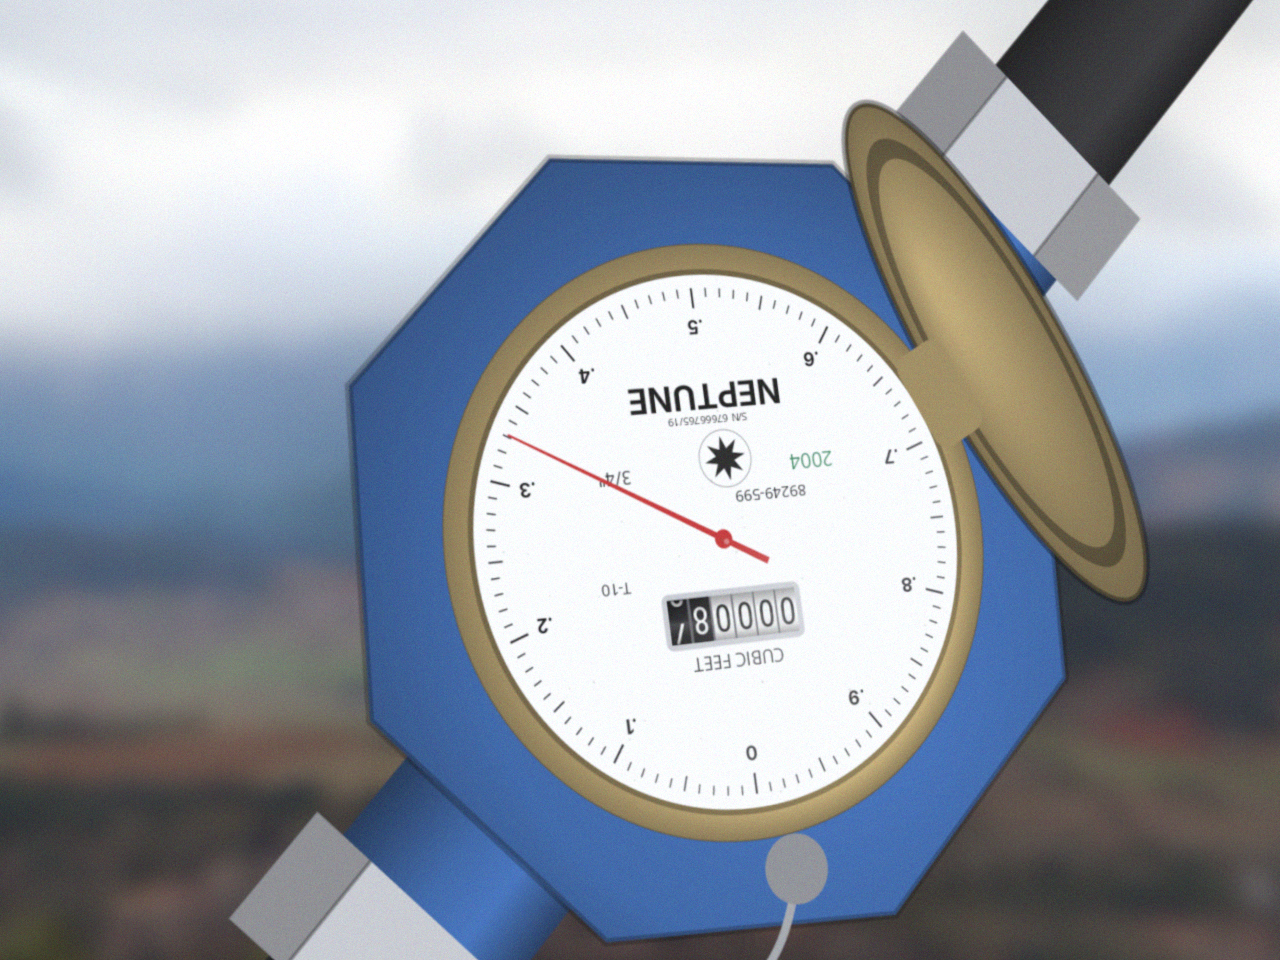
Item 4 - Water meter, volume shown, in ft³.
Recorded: 87.33 ft³
